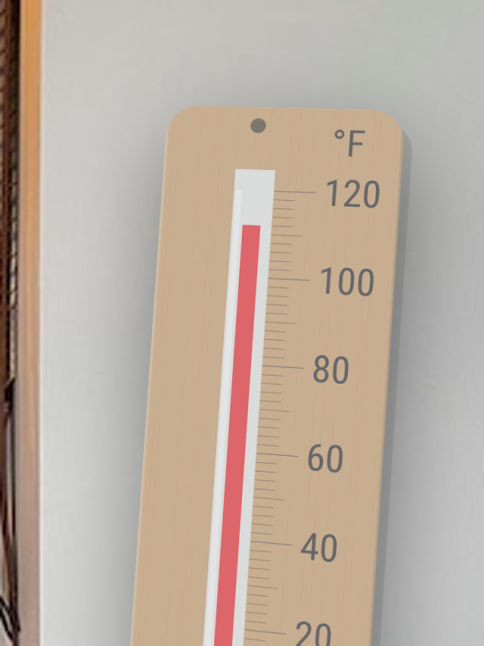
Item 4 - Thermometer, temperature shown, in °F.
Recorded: 112 °F
